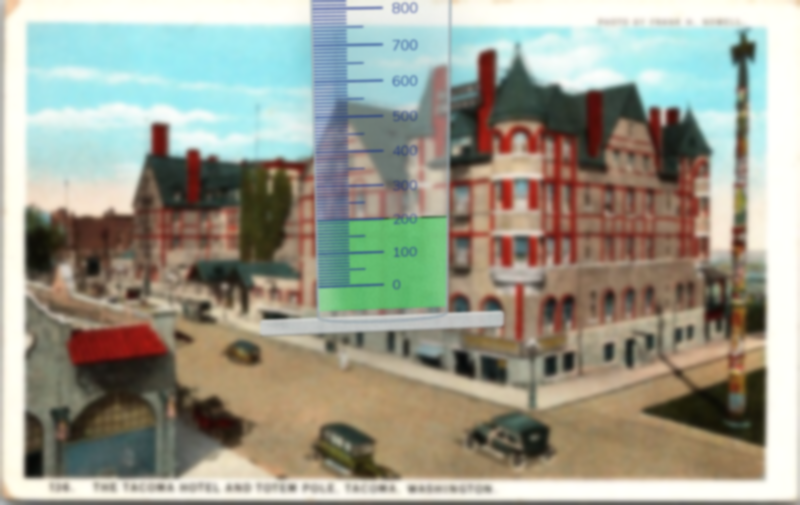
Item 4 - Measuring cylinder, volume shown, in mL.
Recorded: 200 mL
